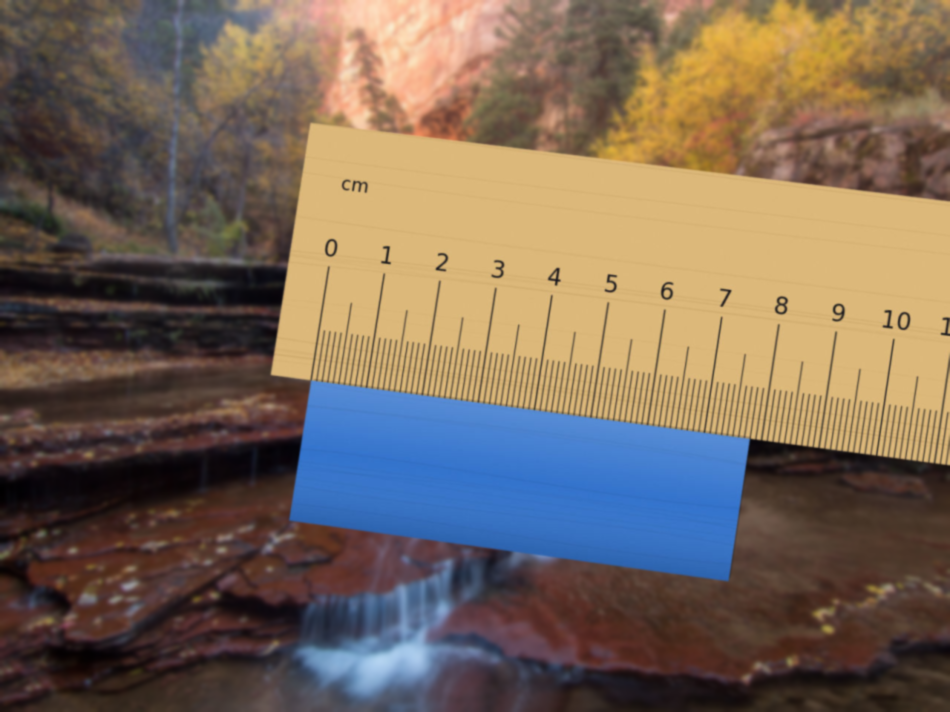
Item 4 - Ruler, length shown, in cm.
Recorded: 7.8 cm
